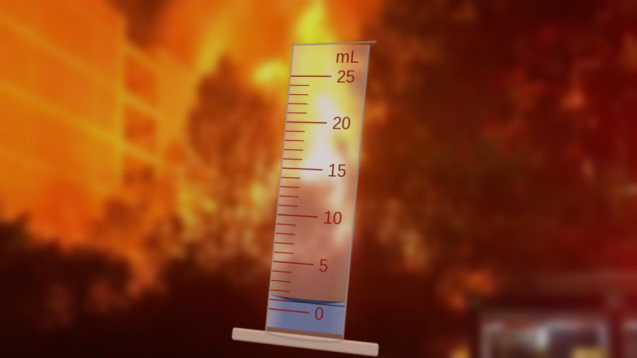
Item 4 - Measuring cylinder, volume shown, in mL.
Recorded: 1 mL
